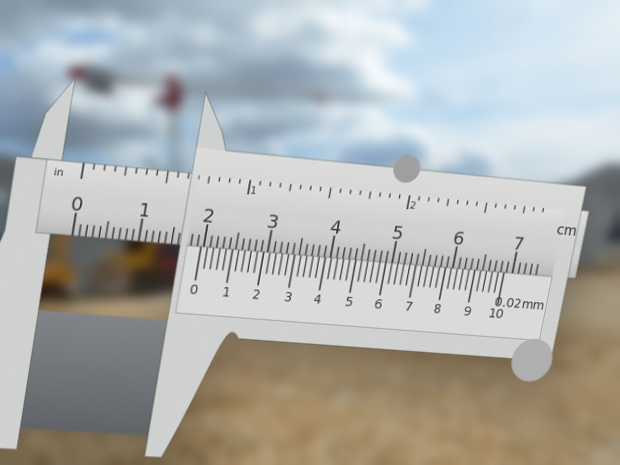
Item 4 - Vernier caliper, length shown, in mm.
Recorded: 19.6 mm
